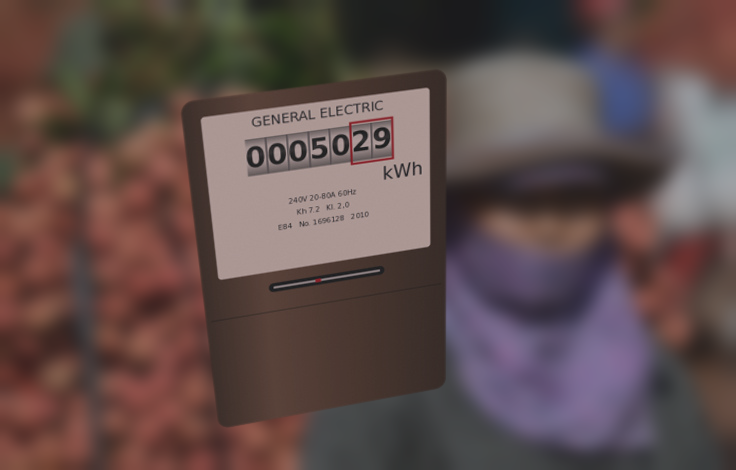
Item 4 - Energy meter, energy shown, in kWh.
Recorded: 50.29 kWh
